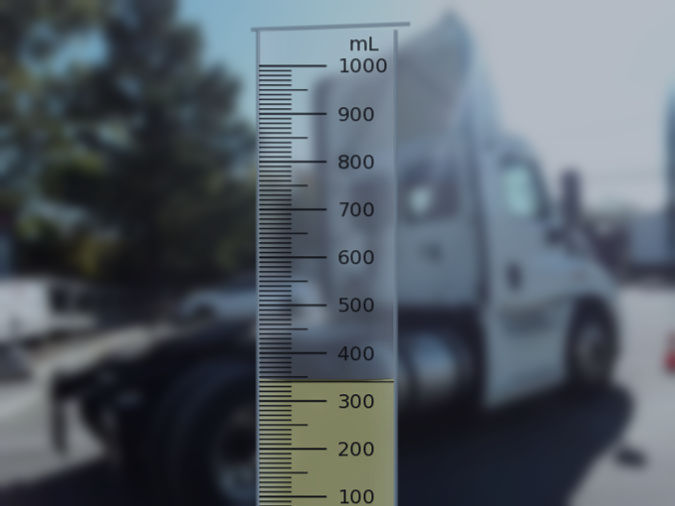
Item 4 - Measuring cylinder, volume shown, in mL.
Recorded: 340 mL
